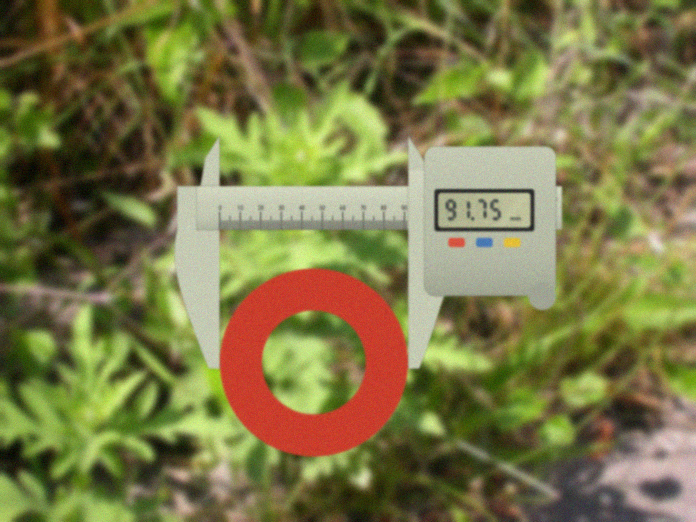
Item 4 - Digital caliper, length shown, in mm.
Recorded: 91.75 mm
